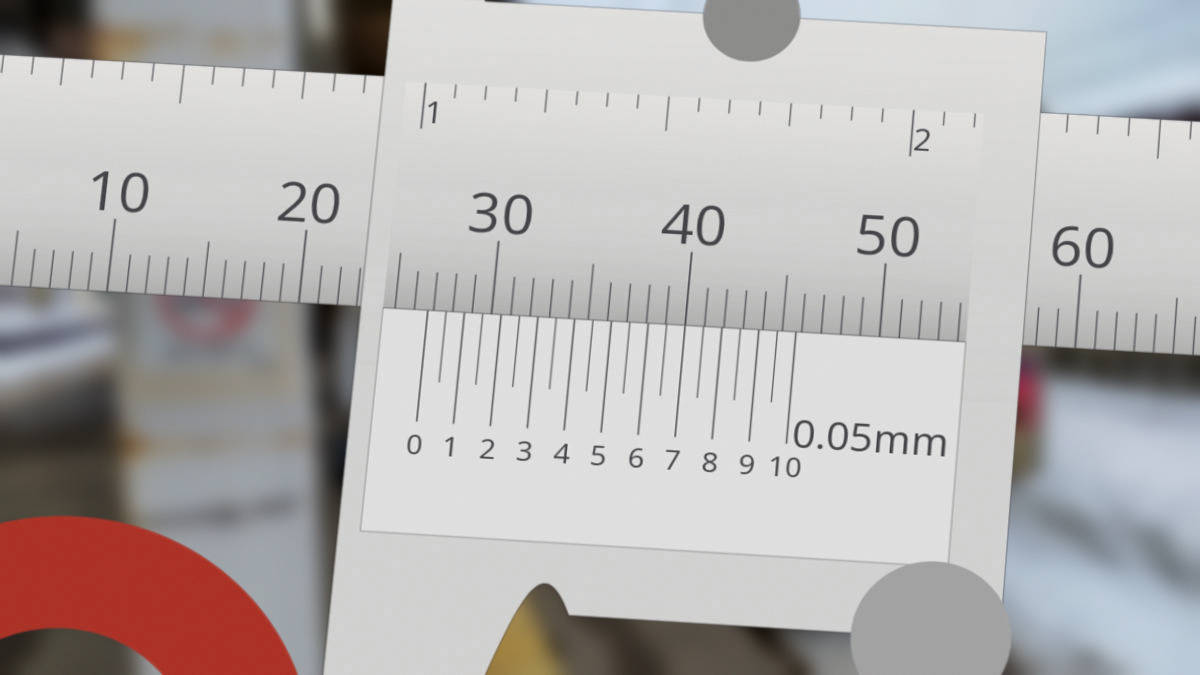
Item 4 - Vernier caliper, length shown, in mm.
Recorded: 26.7 mm
